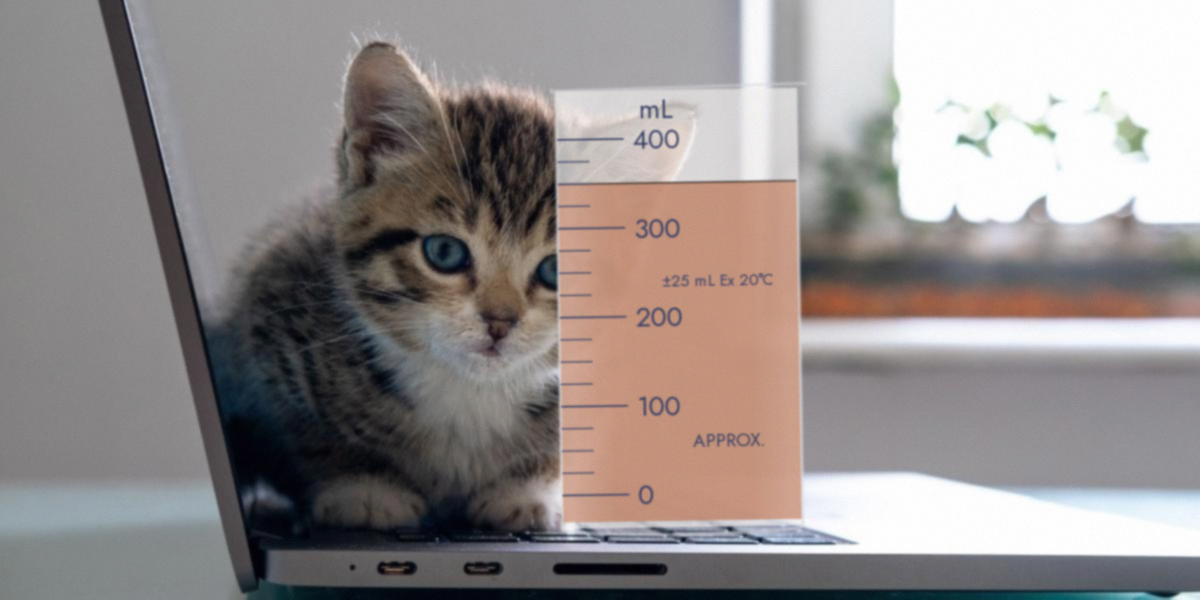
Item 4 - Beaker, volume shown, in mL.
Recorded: 350 mL
